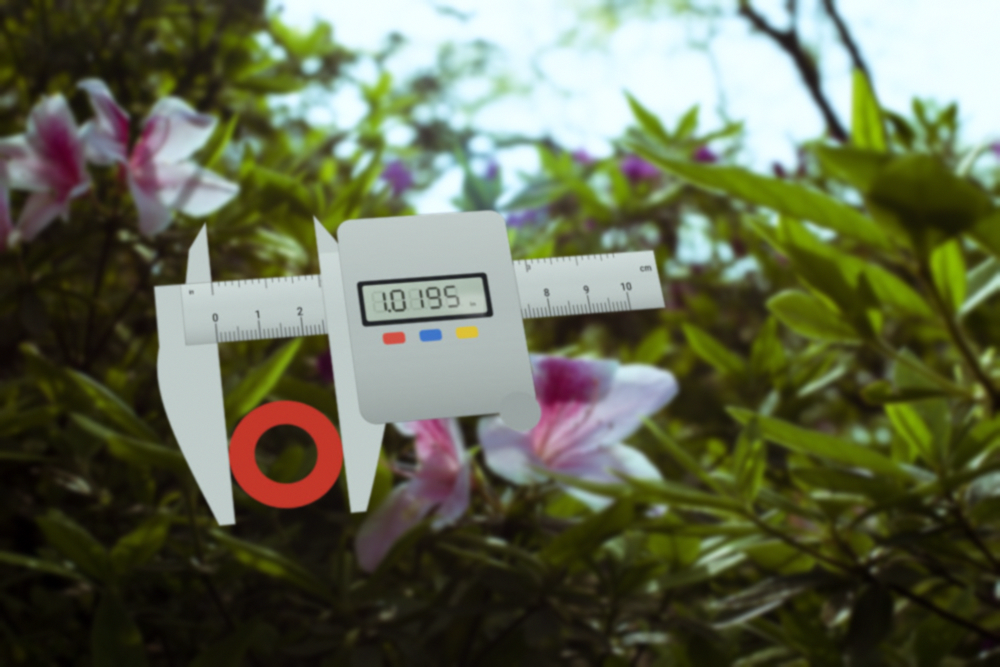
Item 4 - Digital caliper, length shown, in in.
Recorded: 1.0195 in
